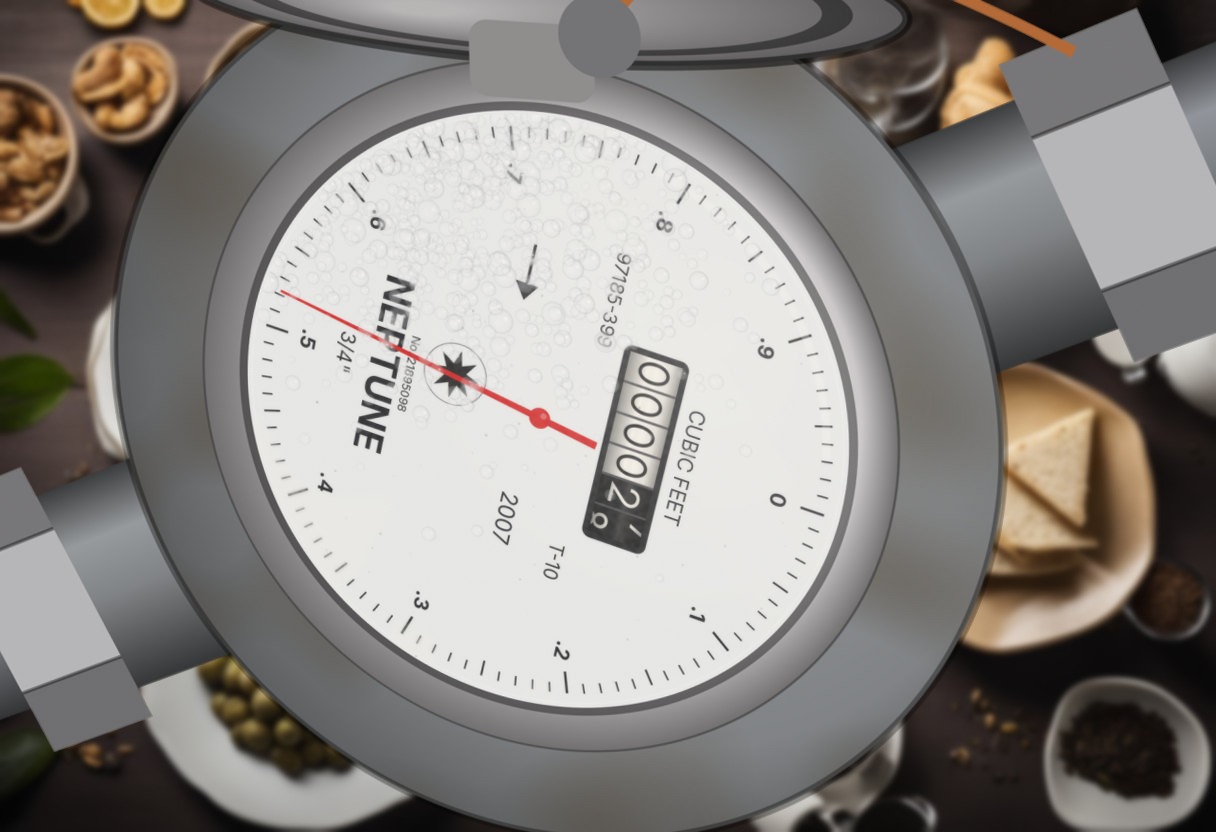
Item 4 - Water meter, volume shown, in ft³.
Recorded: 27.52 ft³
